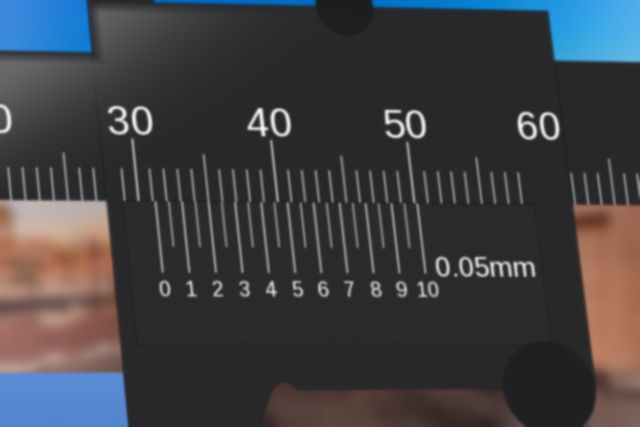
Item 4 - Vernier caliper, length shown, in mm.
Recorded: 31.2 mm
